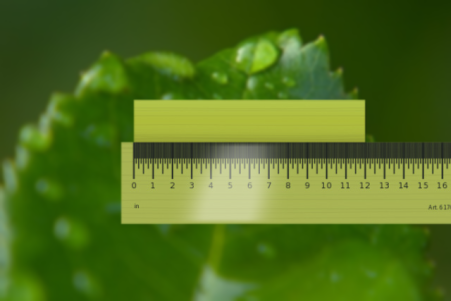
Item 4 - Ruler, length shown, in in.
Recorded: 12 in
